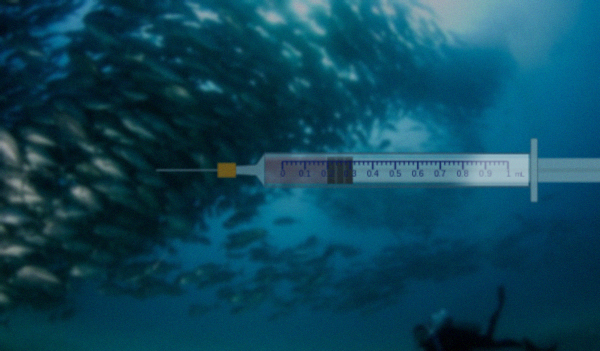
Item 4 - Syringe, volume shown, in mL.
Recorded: 0.2 mL
